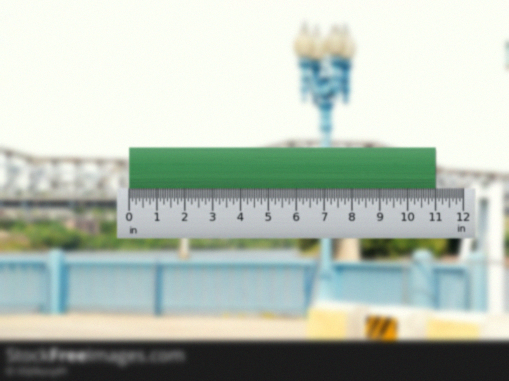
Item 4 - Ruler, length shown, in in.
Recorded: 11 in
